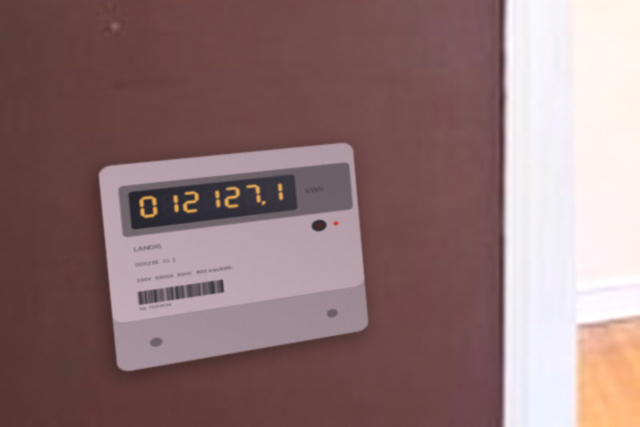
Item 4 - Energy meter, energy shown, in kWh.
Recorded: 12127.1 kWh
